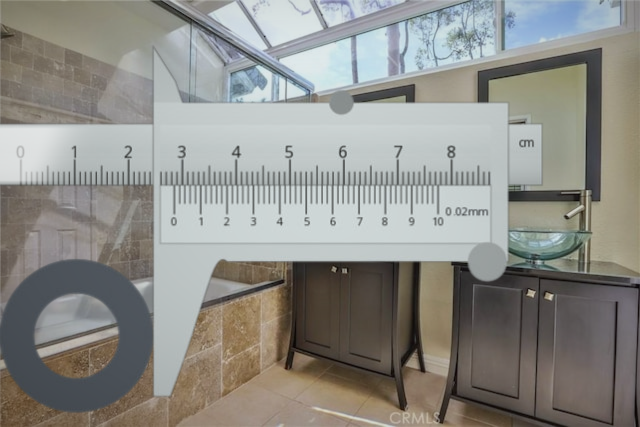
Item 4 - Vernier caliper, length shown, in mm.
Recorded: 28.5 mm
